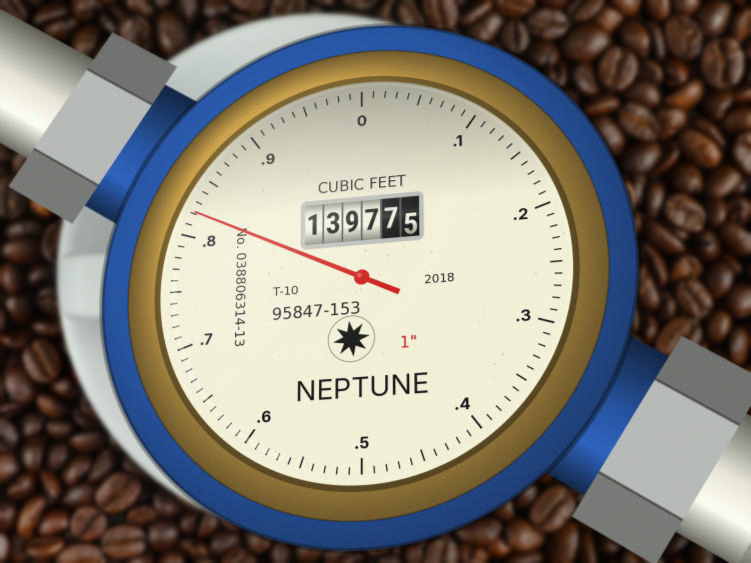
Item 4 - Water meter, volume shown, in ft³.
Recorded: 139774.82 ft³
